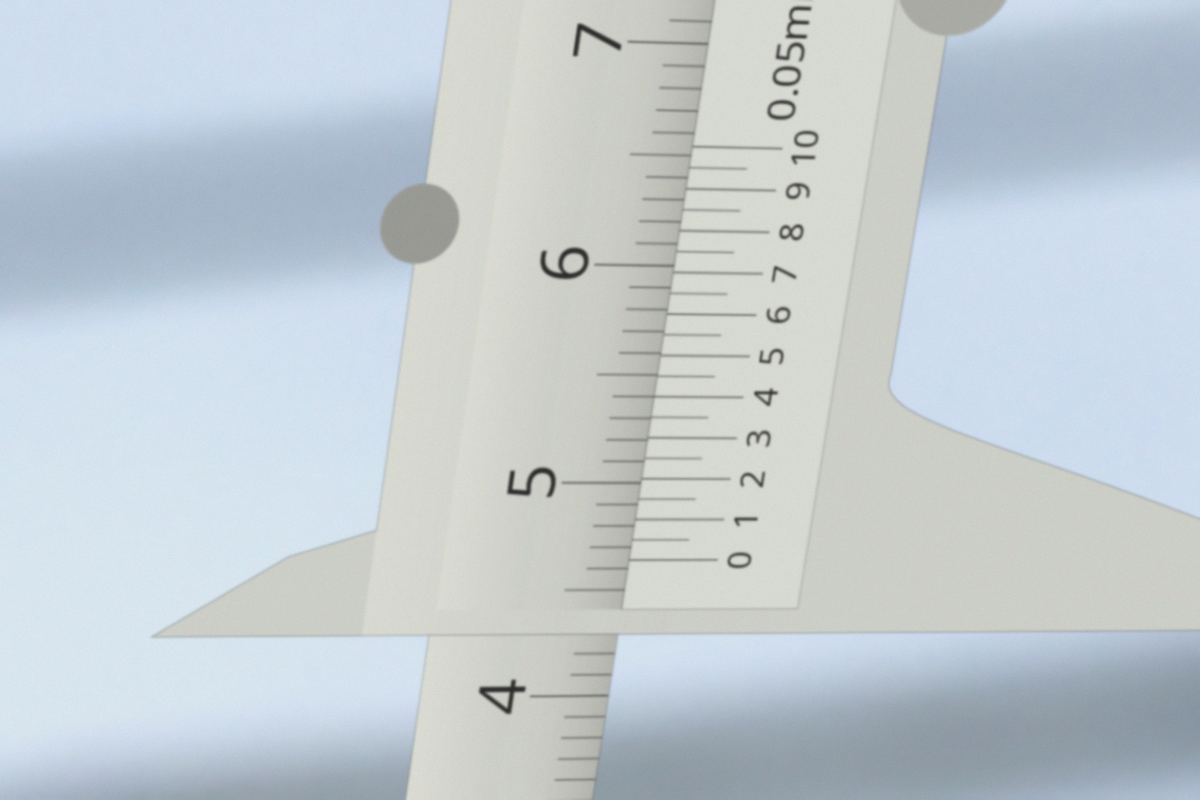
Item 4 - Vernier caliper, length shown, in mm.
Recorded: 46.4 mm
